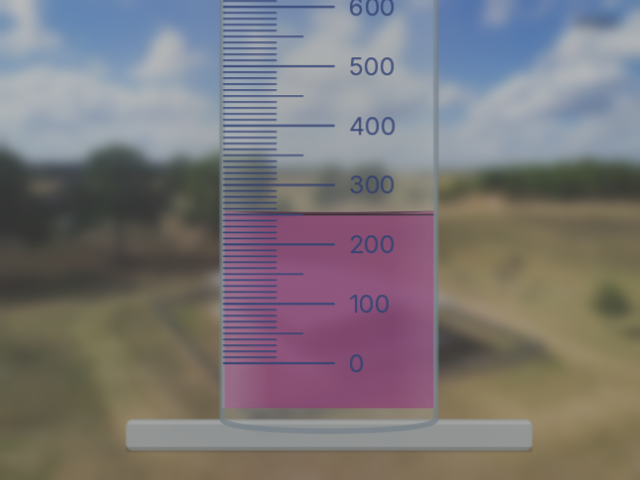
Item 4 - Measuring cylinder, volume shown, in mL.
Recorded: 250 mL
